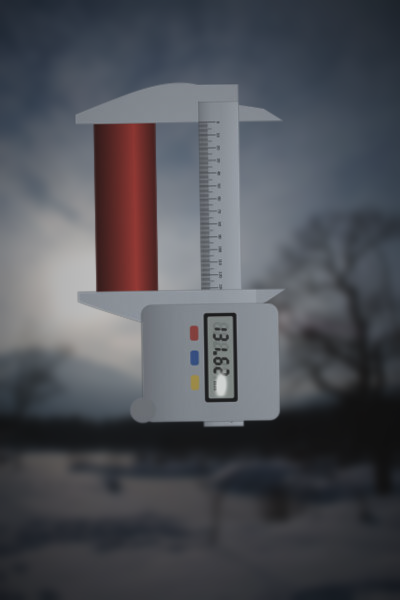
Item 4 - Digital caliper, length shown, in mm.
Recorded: 131.62 mm
